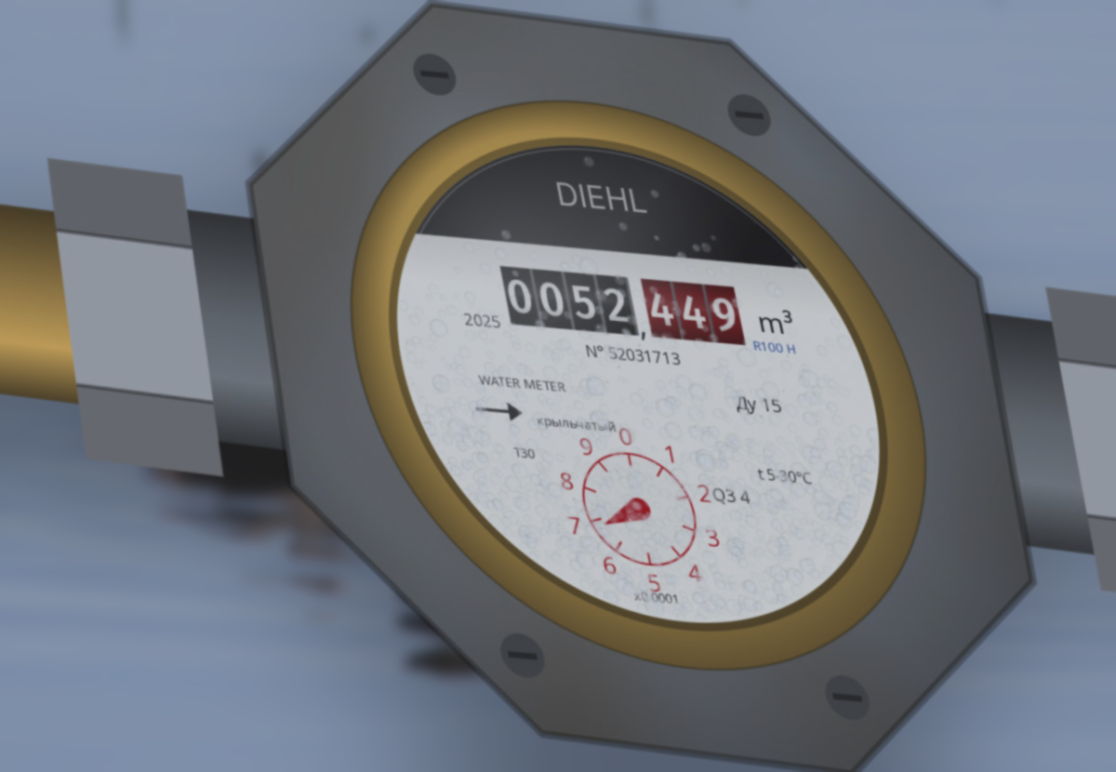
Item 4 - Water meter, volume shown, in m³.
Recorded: 52.4496 m³
